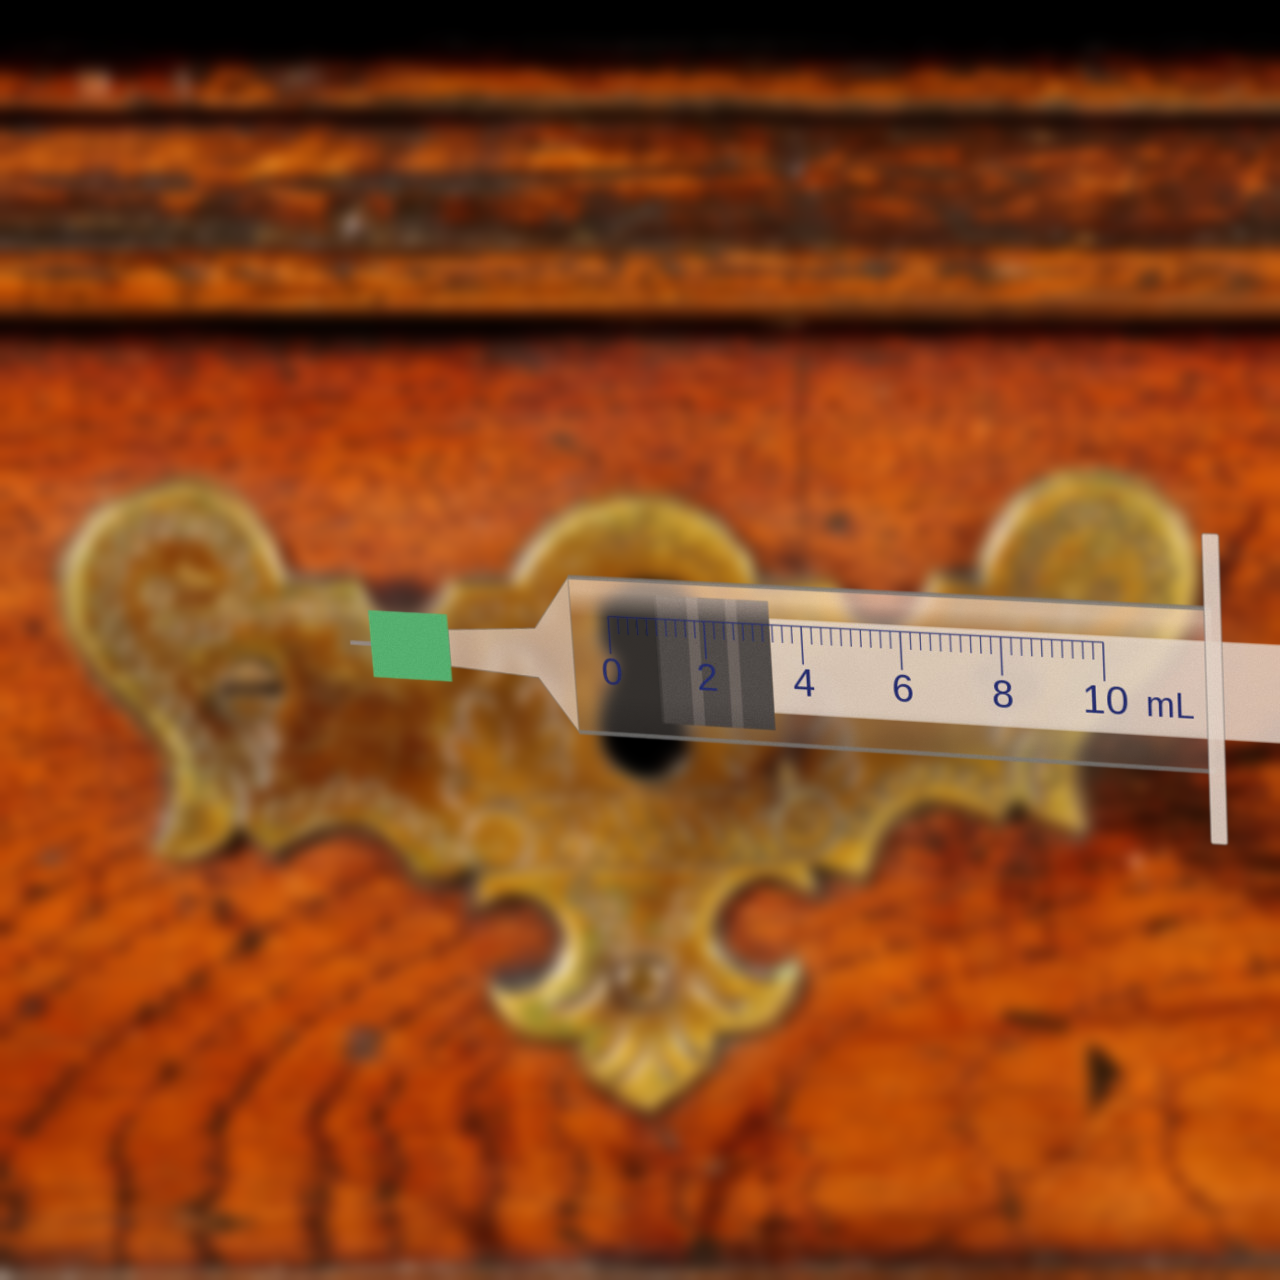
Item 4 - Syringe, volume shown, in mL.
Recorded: 1 mL
